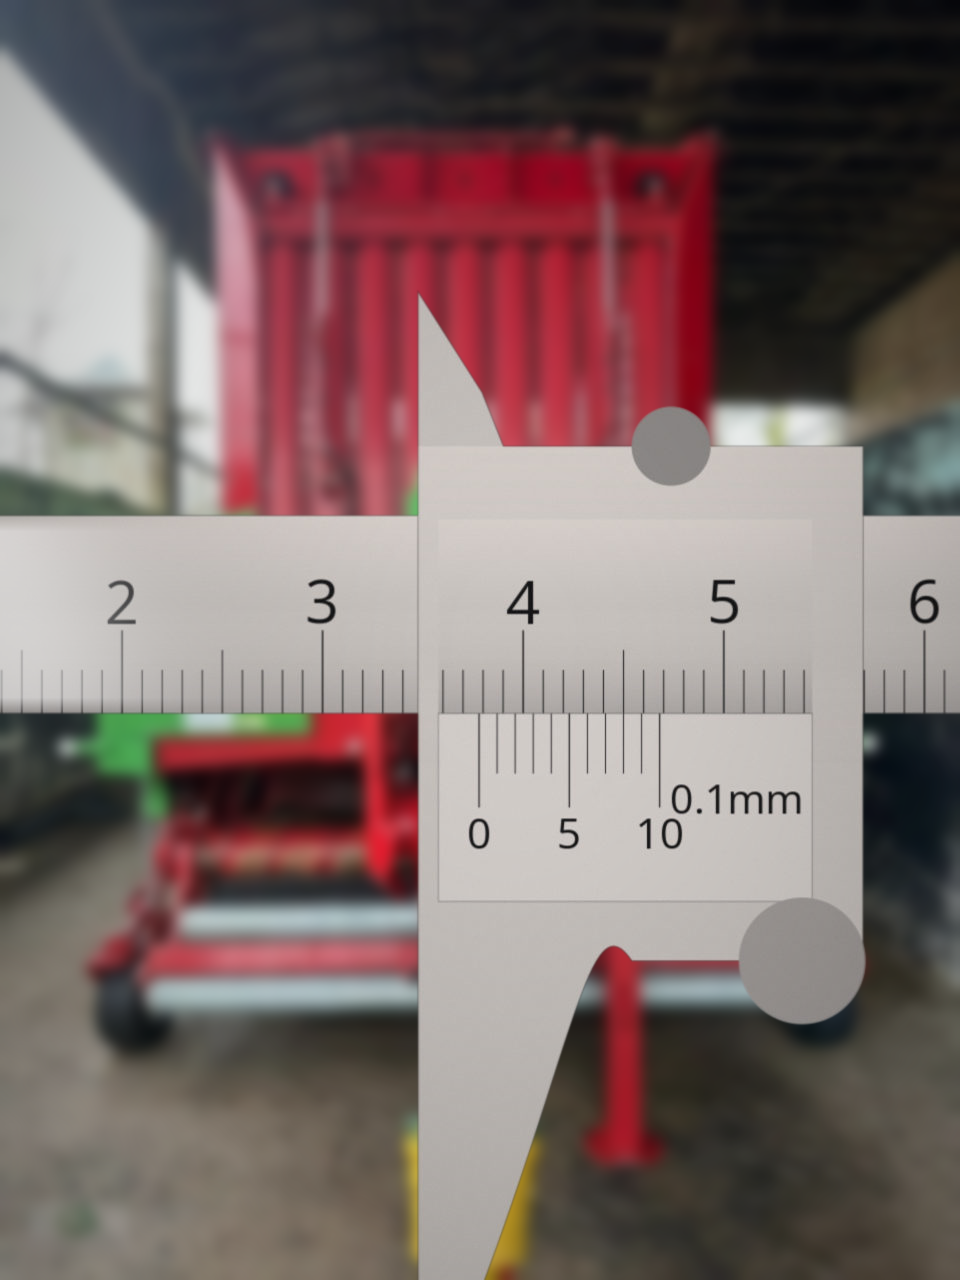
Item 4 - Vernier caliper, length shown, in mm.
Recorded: 37.8 mm
